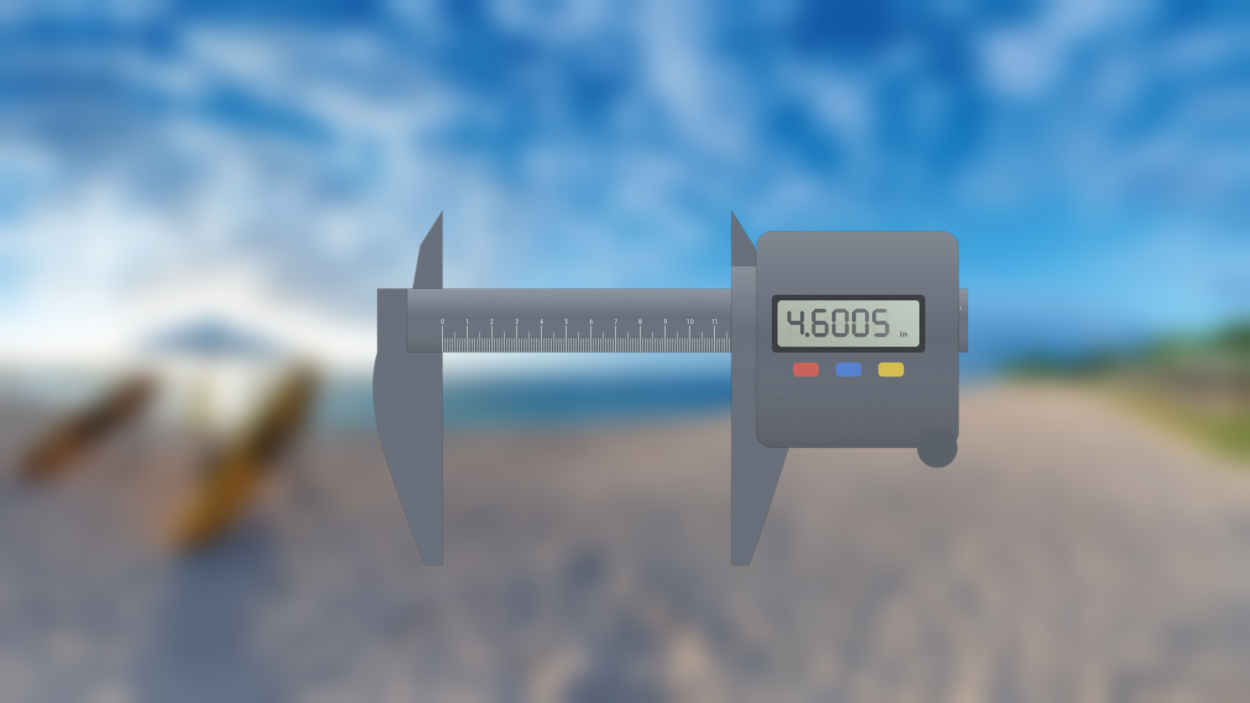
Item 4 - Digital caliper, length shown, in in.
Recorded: 4.6005 in
